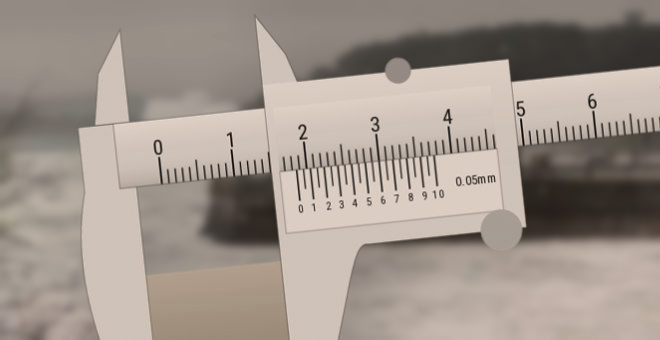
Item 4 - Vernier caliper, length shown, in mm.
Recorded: 18.6 mm
